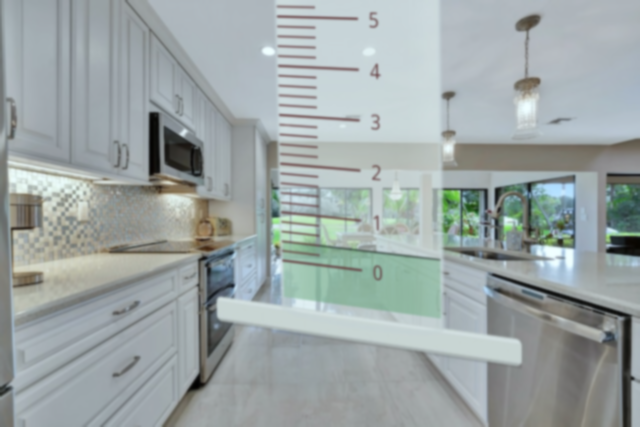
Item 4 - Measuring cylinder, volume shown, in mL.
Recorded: 0.4 mL
